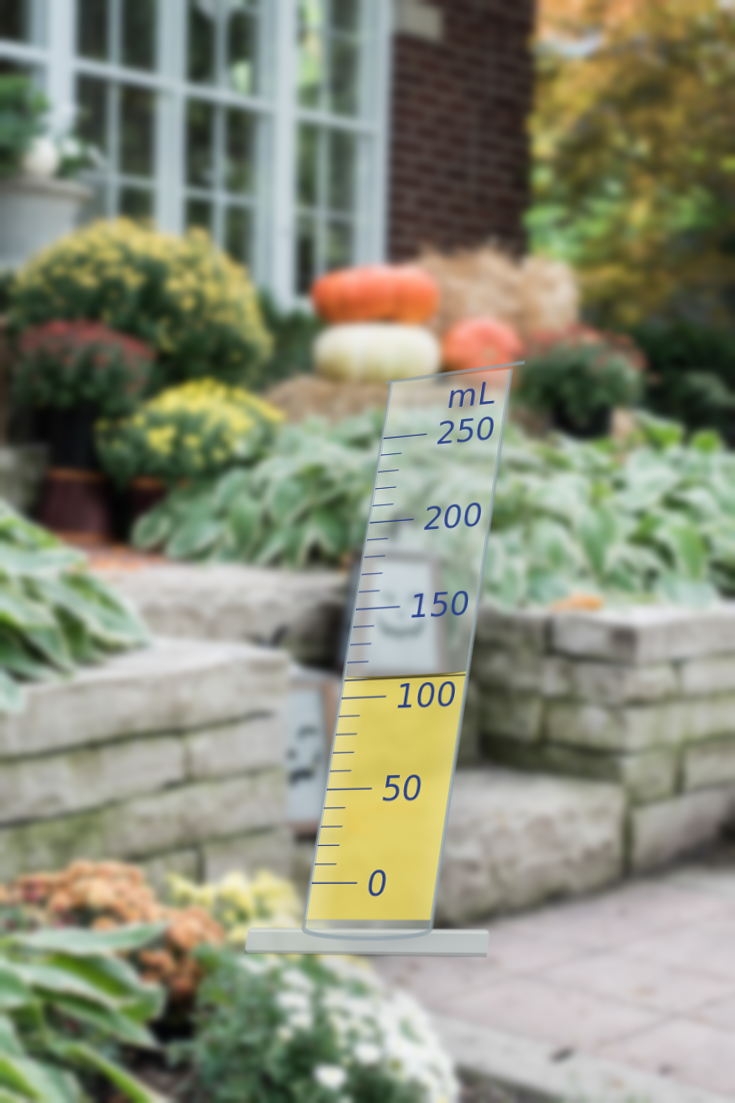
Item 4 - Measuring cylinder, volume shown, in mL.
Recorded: 110 mL
